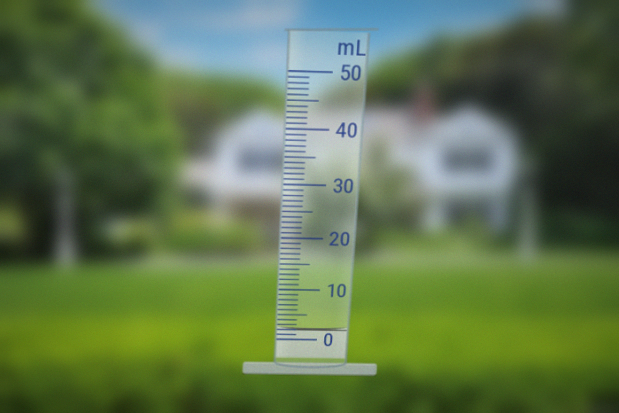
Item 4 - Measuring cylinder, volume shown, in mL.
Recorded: 2 mL
